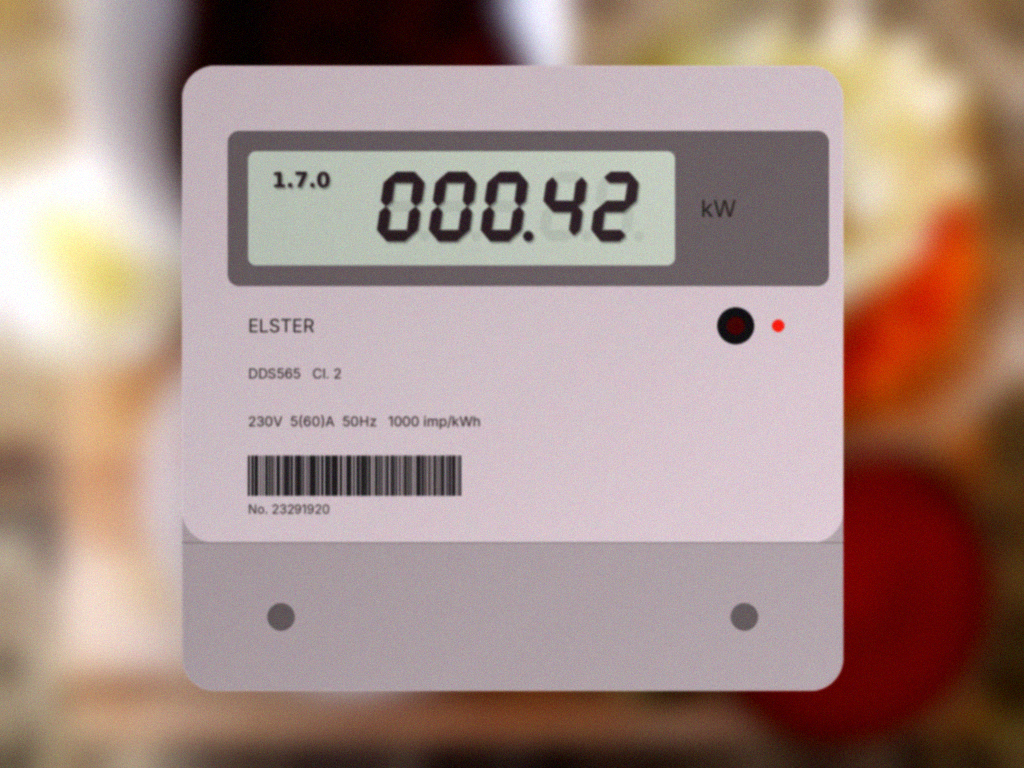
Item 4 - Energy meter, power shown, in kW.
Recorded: 0.42 kW
